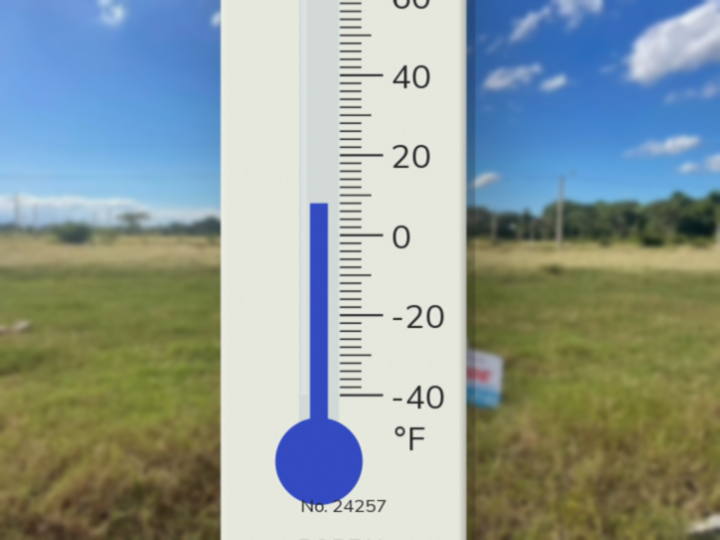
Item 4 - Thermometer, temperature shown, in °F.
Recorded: 8 °F
